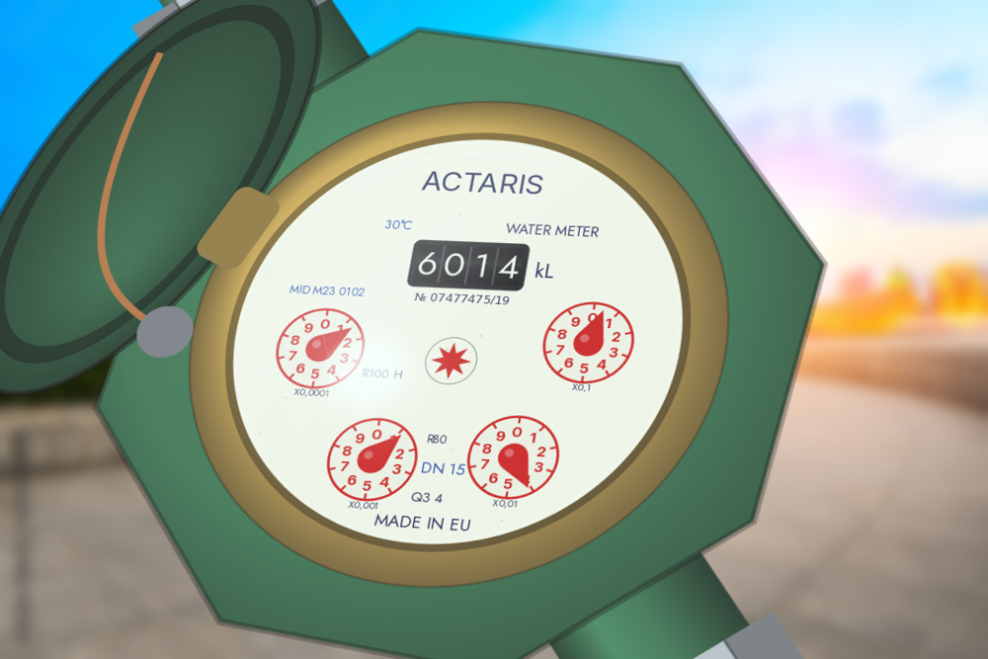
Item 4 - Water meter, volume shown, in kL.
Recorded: 6014.0411 kL
